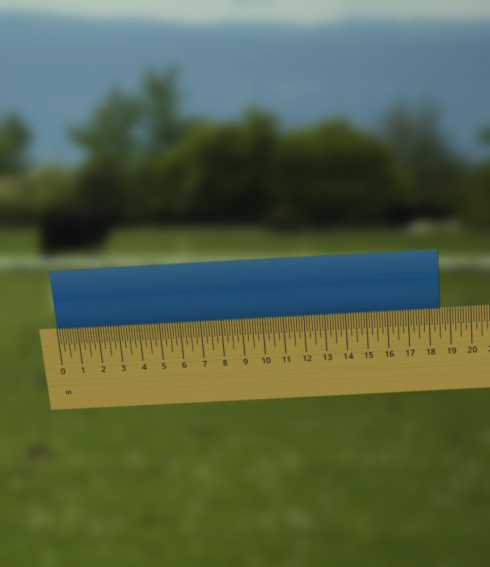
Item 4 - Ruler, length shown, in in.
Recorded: 18.5 in
